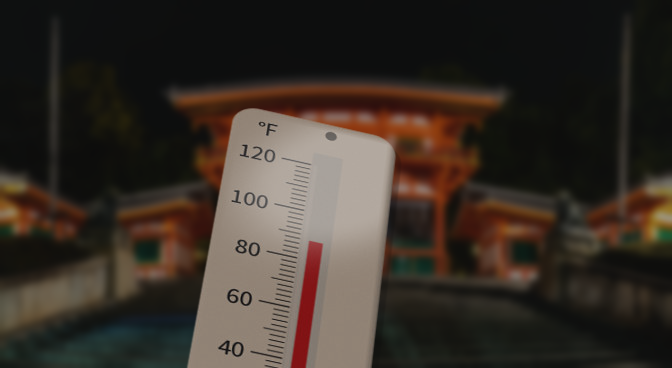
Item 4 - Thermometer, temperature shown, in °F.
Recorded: 88 °F
